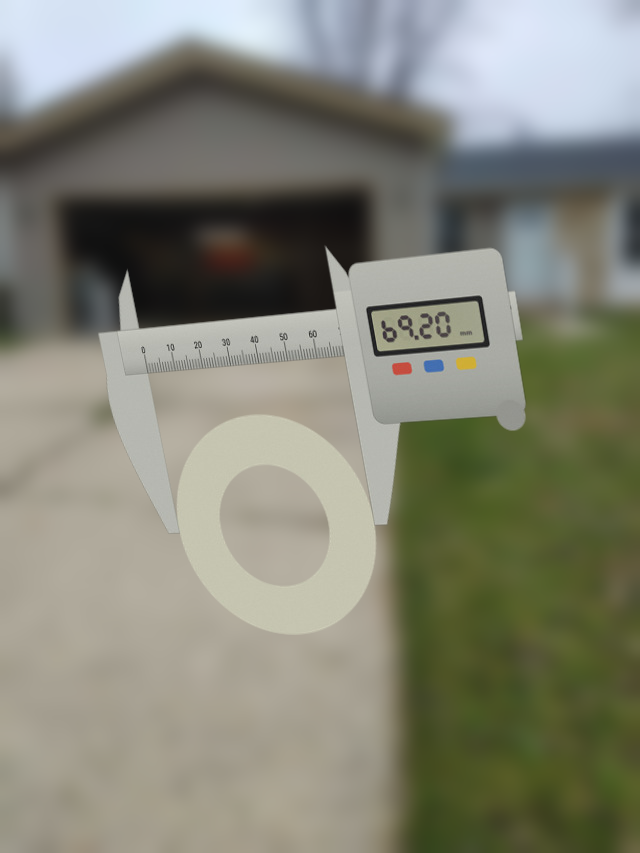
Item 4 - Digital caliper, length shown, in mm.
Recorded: 69.20 mm
